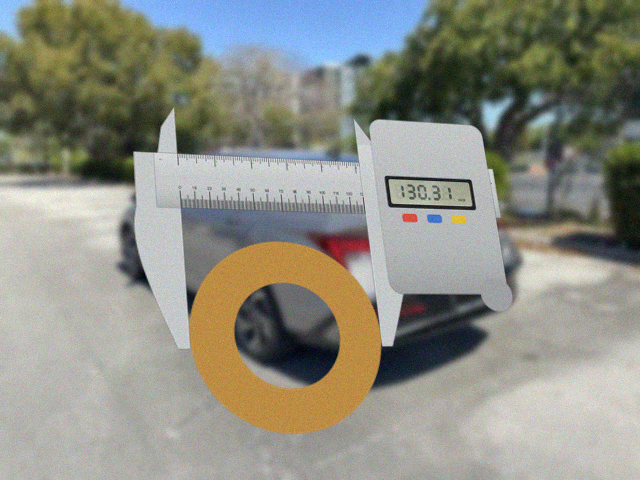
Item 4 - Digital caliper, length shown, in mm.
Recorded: 130.31 mm
